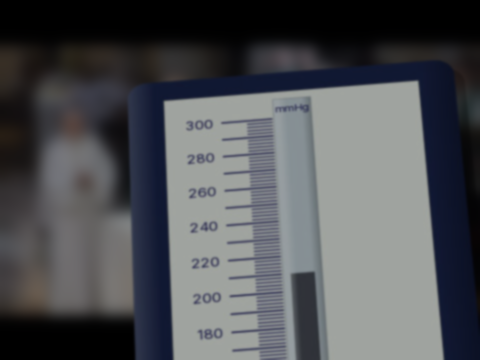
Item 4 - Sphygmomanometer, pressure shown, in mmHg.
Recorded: 210 mmHg
